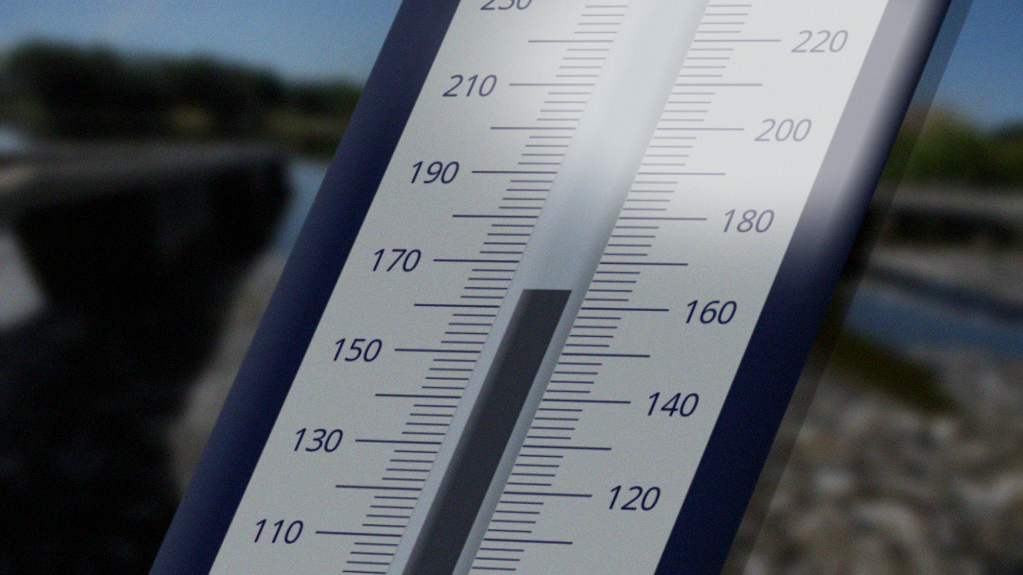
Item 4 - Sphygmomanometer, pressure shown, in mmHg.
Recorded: 164 mmHg
